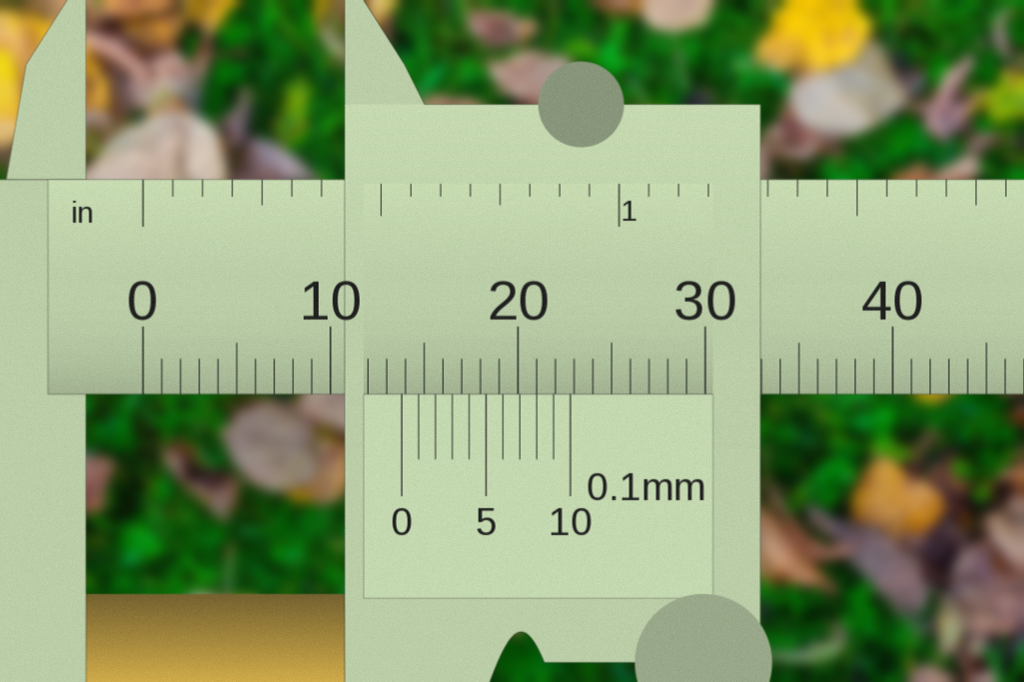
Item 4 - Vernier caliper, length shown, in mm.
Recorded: 13.8 mm
